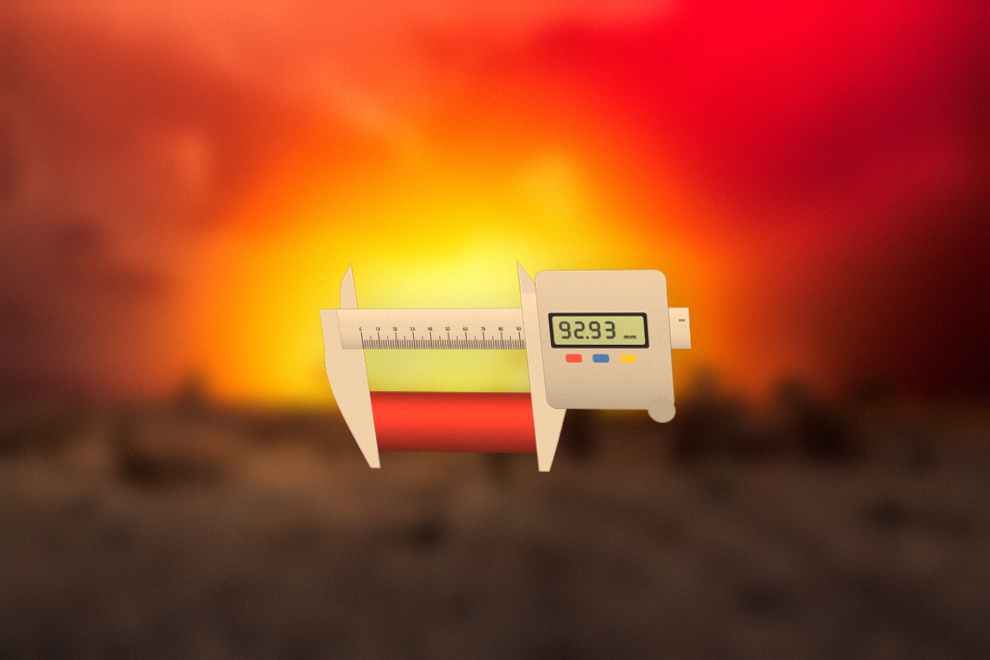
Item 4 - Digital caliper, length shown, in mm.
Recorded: 92.93 mm
